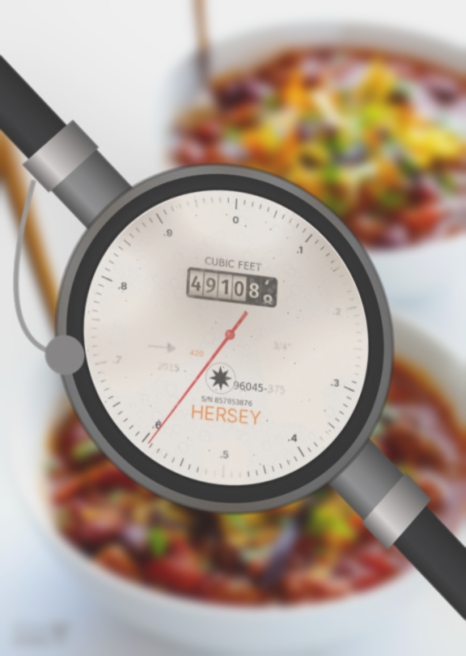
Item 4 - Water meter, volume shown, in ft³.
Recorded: 491087.59 ft³
